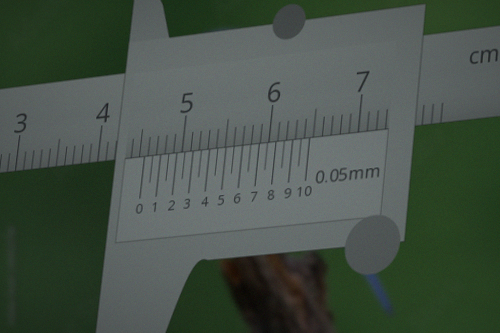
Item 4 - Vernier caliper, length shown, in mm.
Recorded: 45.6 mm
